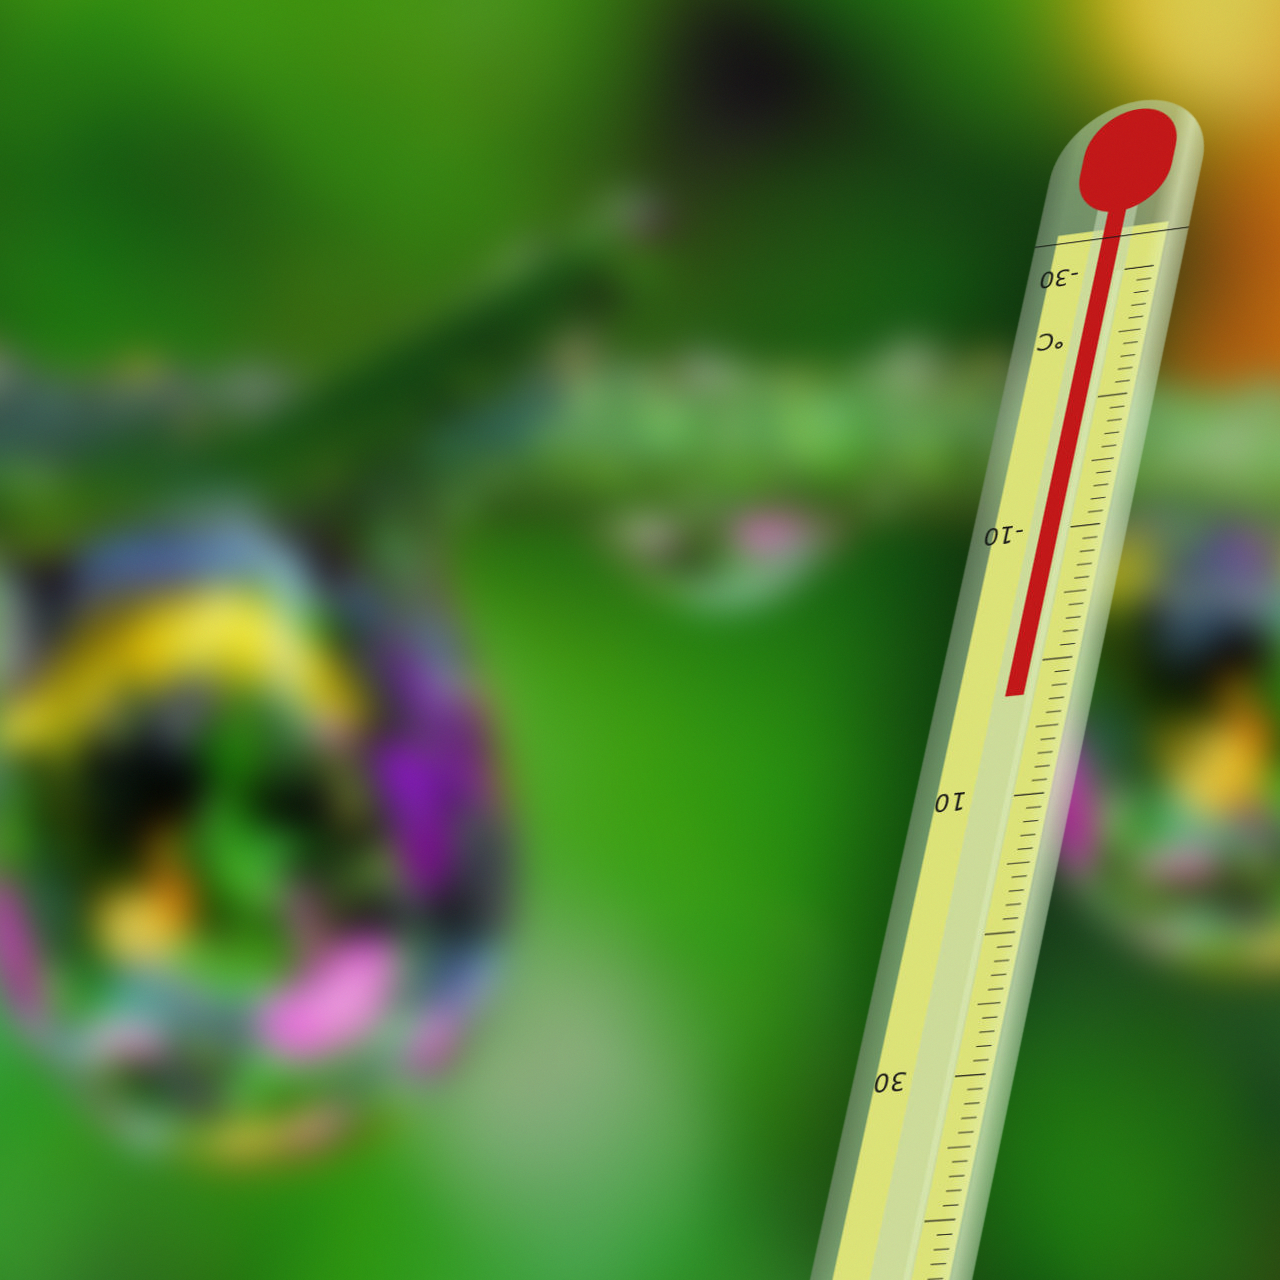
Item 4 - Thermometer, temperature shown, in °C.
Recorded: 2.5 °C
